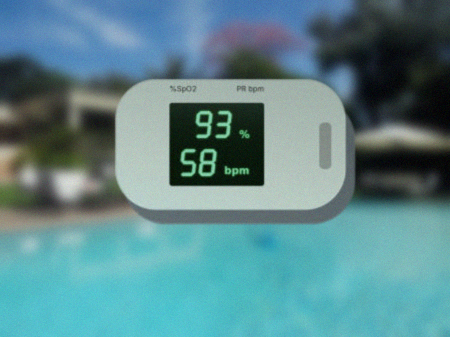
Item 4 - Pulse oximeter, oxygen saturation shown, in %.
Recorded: 93 %
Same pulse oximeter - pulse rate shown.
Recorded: 58 bpm
